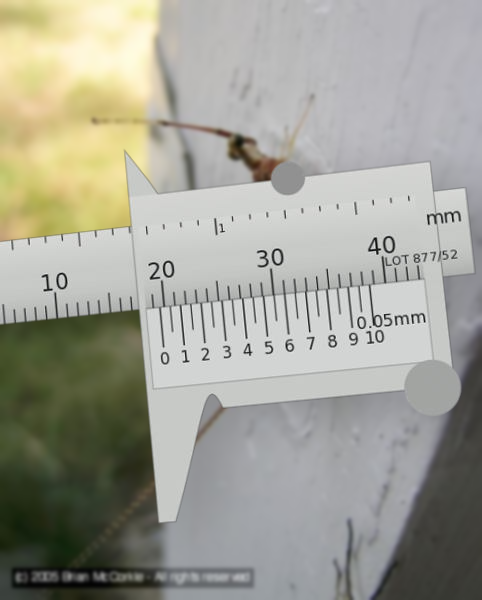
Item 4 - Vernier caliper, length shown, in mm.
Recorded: 19.6 mm
